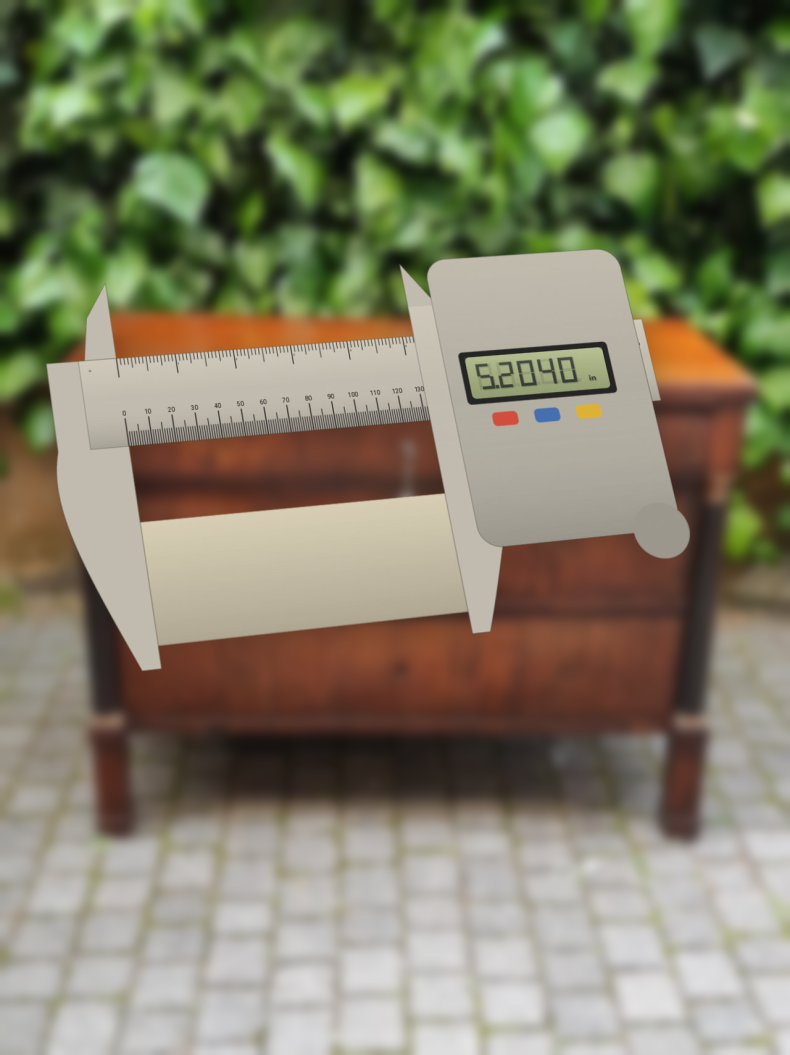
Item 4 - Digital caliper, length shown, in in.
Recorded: 5.2040 in
